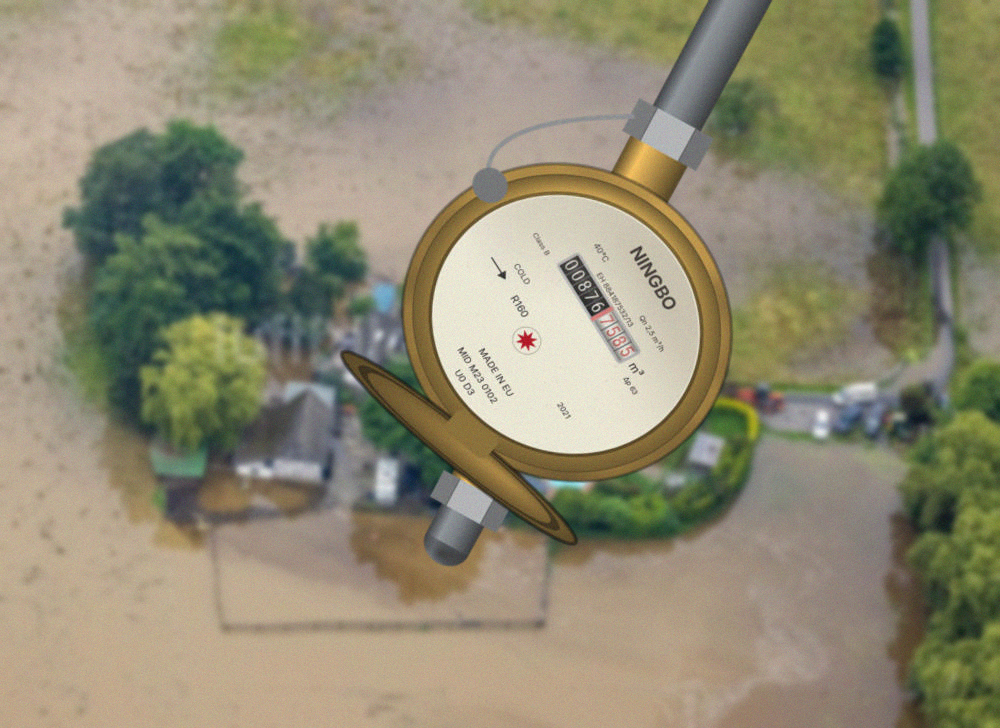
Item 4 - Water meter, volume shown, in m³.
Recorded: 876.7585 m³
